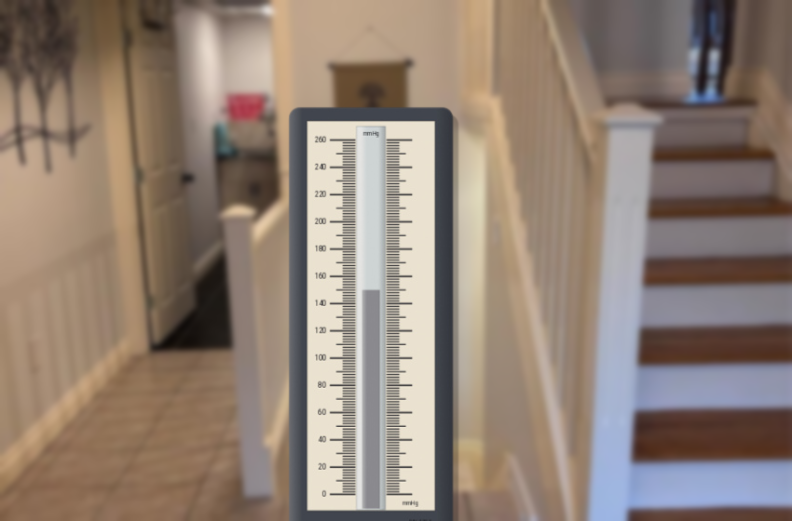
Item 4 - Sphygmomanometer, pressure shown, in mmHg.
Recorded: 150 mmHg
